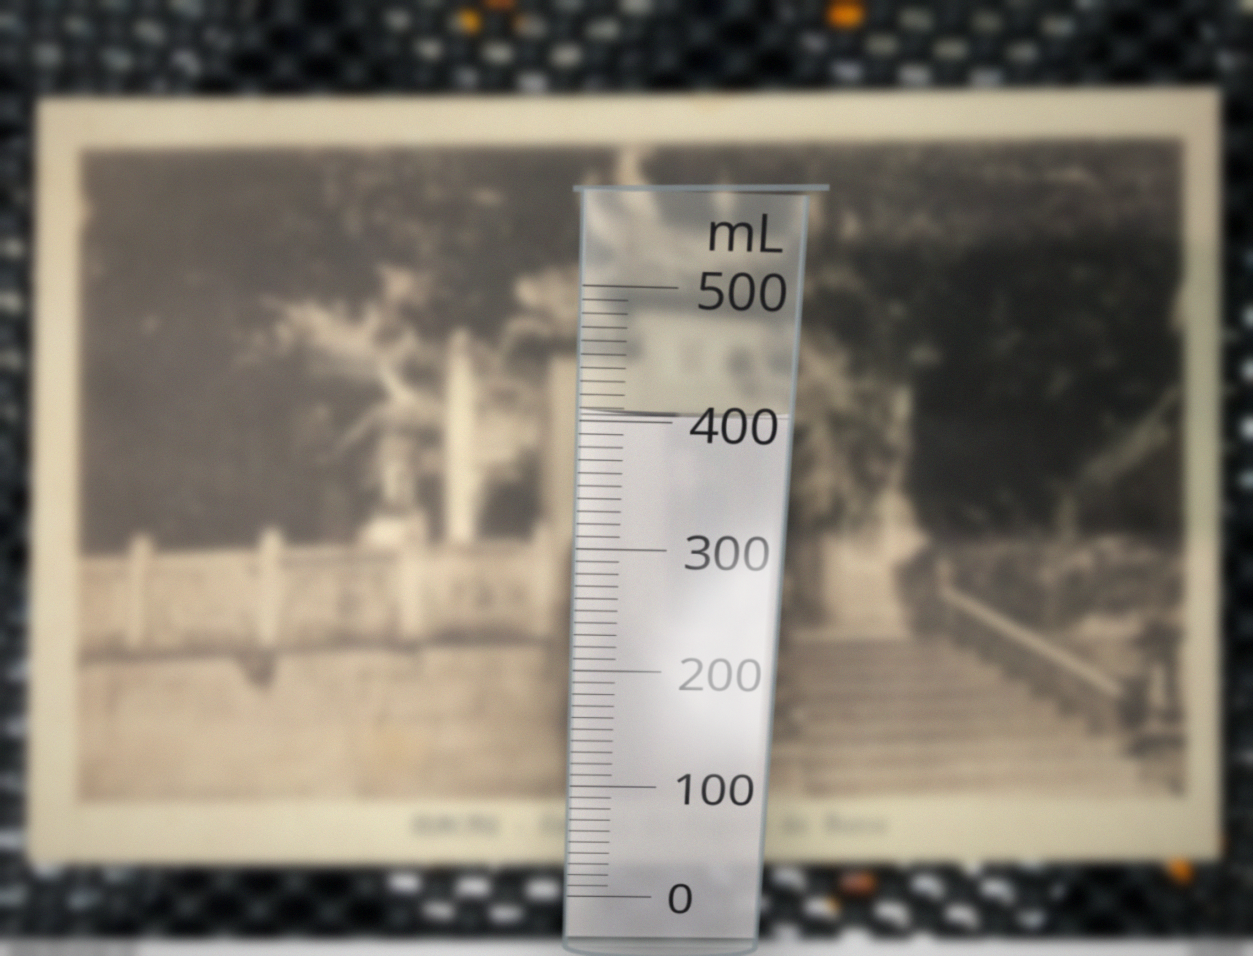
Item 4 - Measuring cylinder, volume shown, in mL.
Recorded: 405 mL
